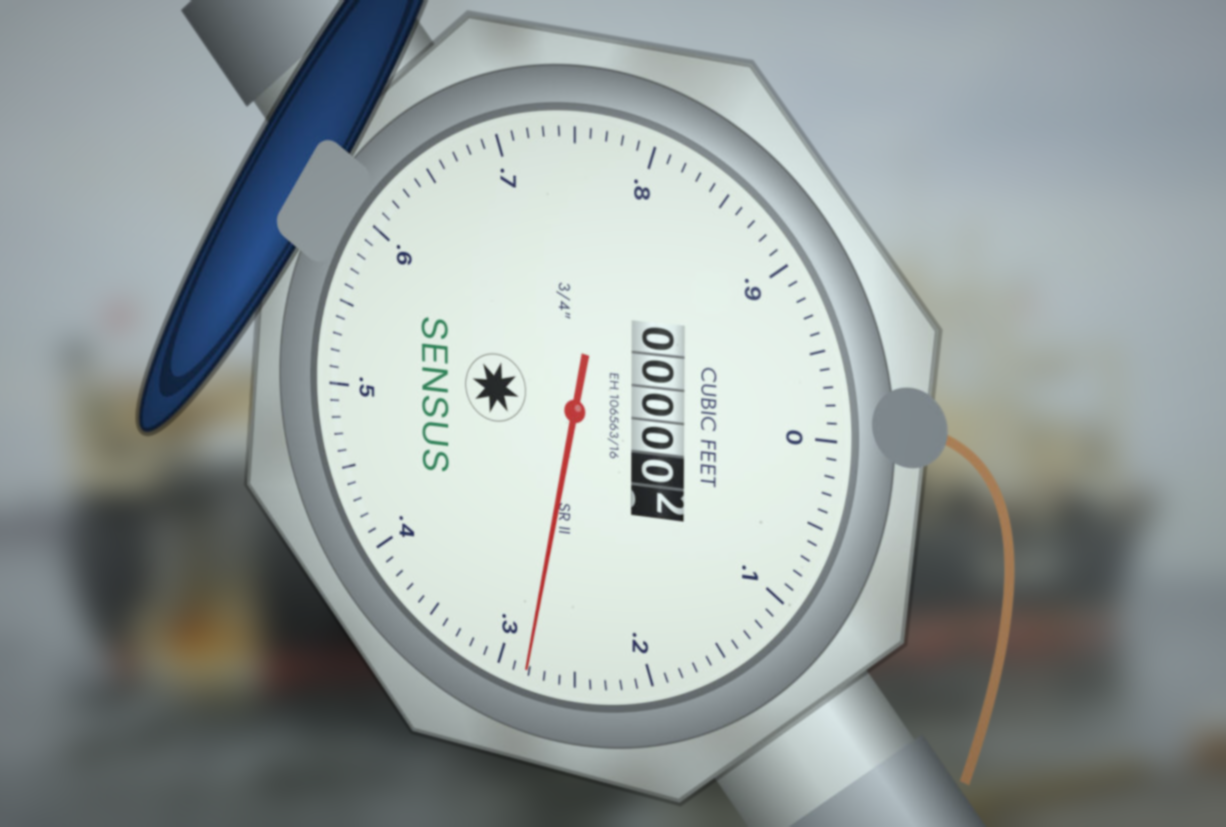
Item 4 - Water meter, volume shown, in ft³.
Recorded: 2.28 ft³
